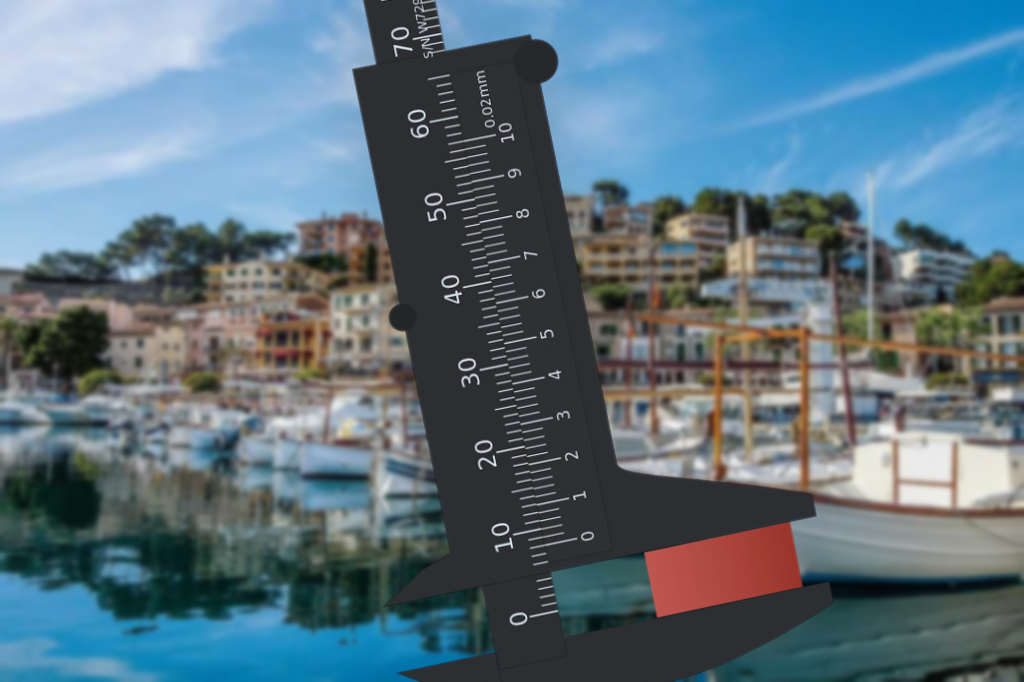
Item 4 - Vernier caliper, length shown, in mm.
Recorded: 8.0 mm
